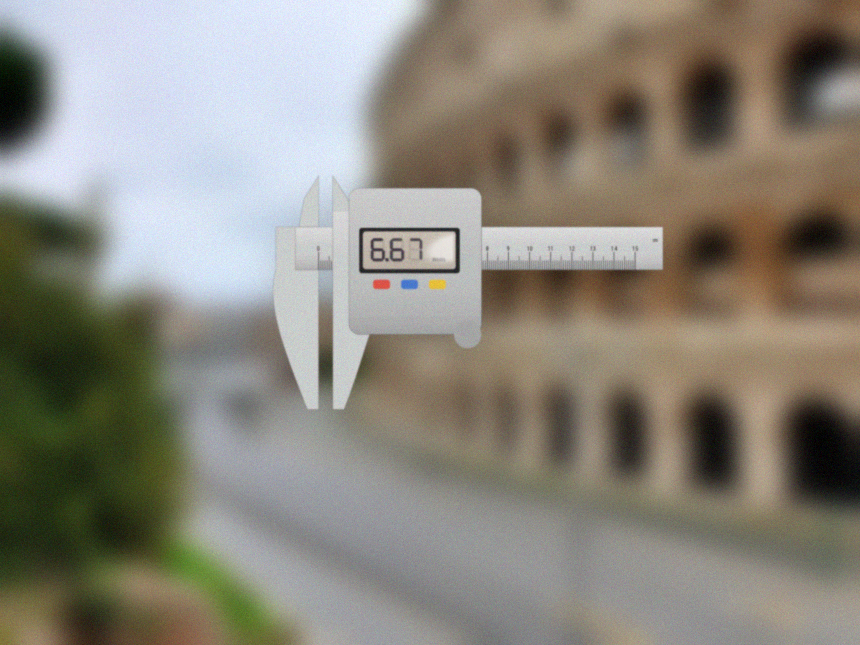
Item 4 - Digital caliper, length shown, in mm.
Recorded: 6.67 mm
